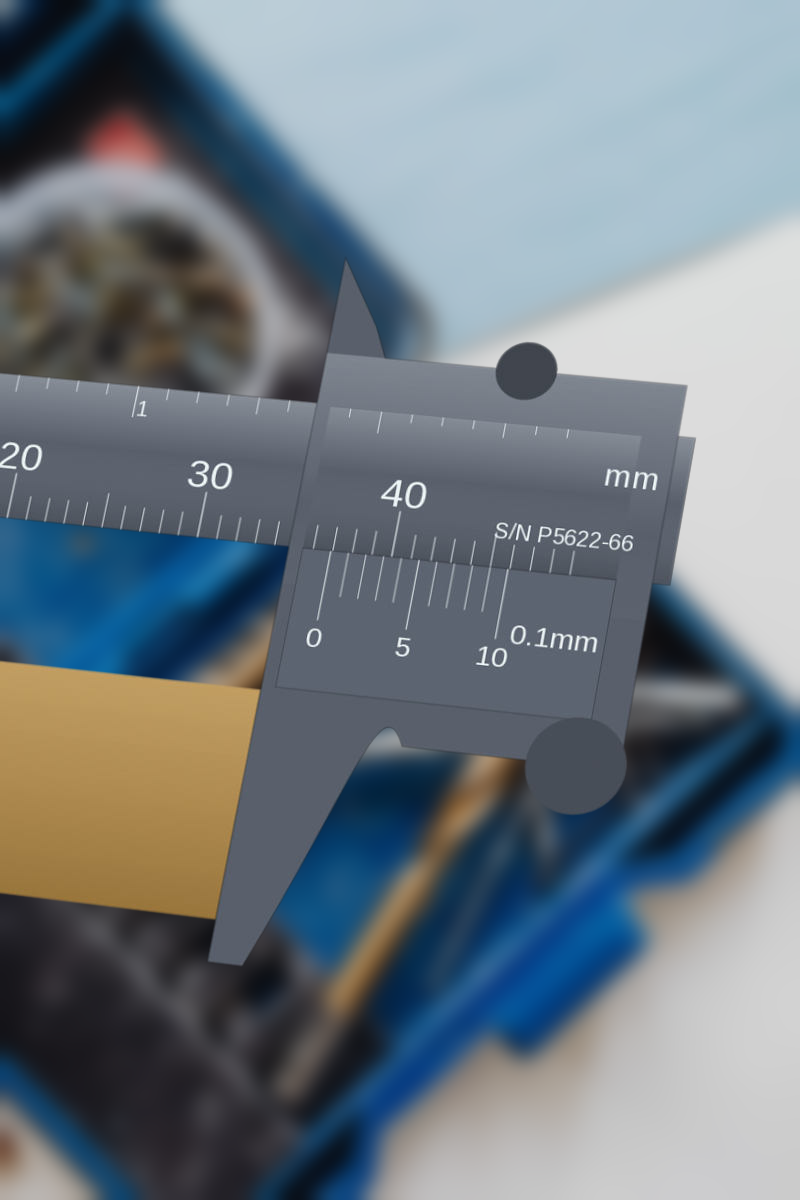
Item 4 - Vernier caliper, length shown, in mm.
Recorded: 36.9 mm
